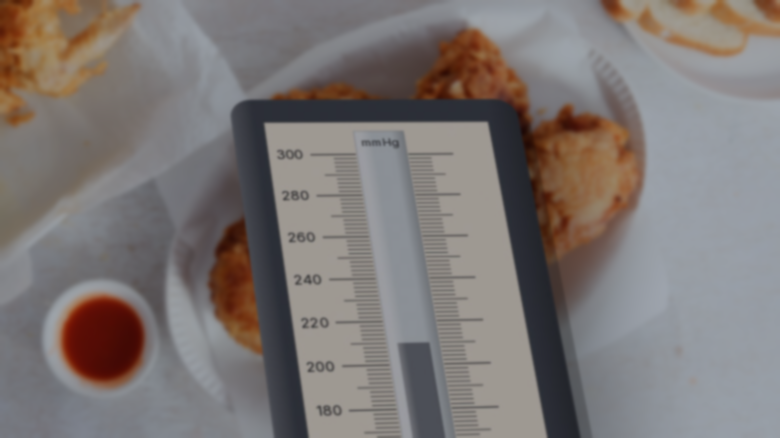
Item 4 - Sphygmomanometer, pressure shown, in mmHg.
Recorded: 210 mmHg
